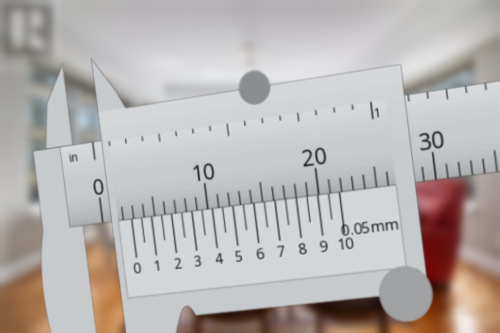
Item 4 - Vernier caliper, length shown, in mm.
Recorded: 2.8 mm
